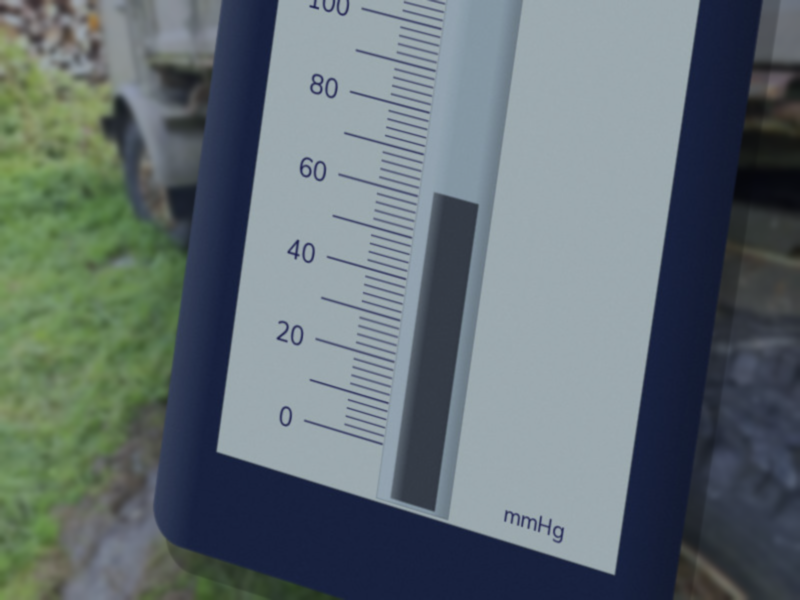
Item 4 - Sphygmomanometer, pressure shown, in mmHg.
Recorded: 62 mmHg
